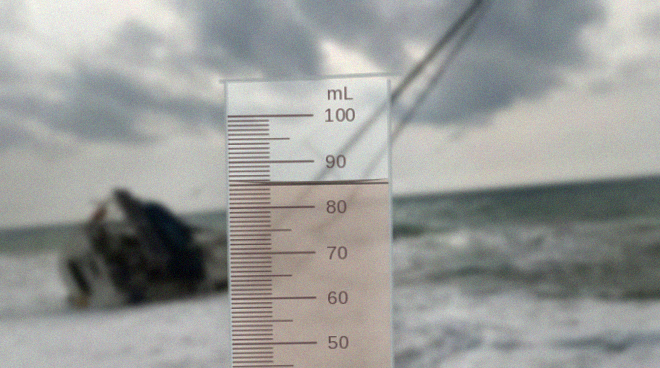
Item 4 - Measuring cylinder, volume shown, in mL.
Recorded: 85 mL
